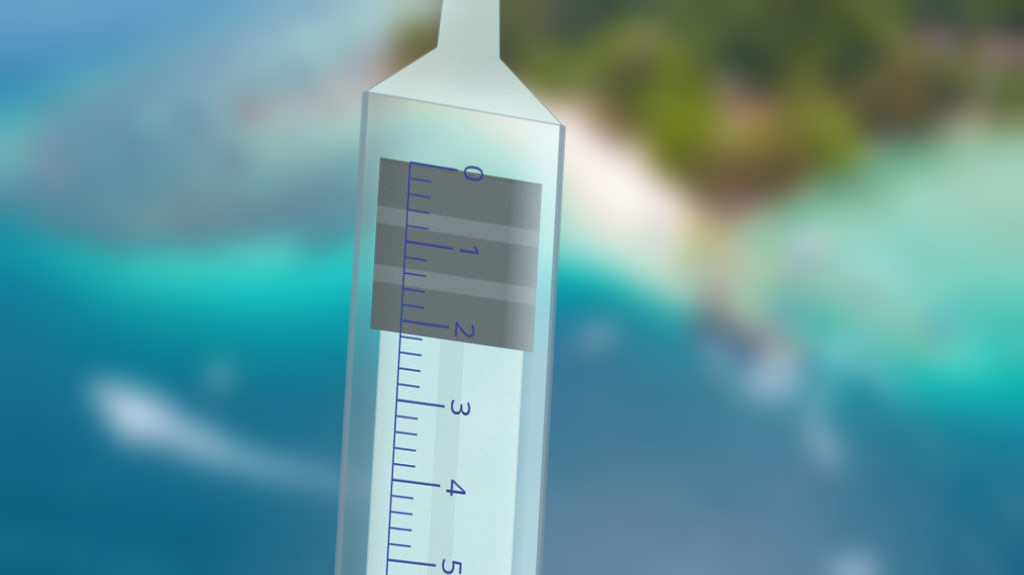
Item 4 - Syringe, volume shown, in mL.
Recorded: 0 mL
